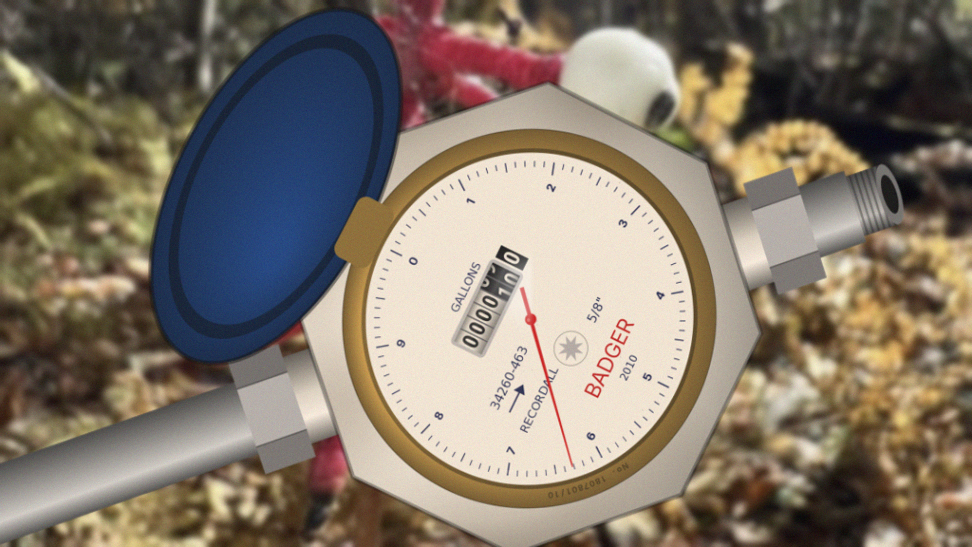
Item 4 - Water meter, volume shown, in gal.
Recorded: 96.3 gal
